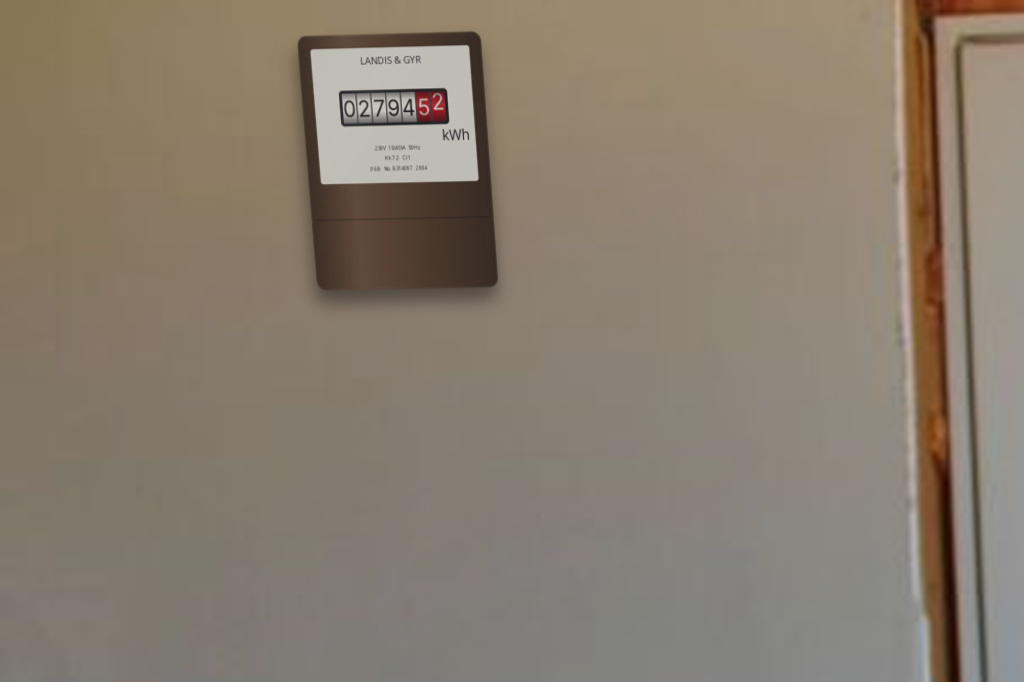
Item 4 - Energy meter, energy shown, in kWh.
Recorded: 2794.52 kWh
